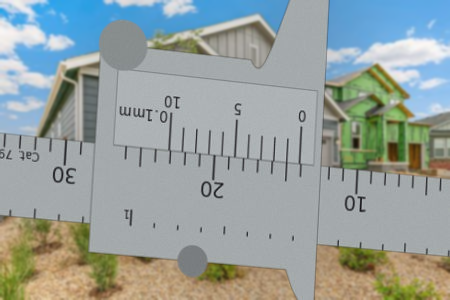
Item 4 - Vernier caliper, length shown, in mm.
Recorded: 14.1 mm
